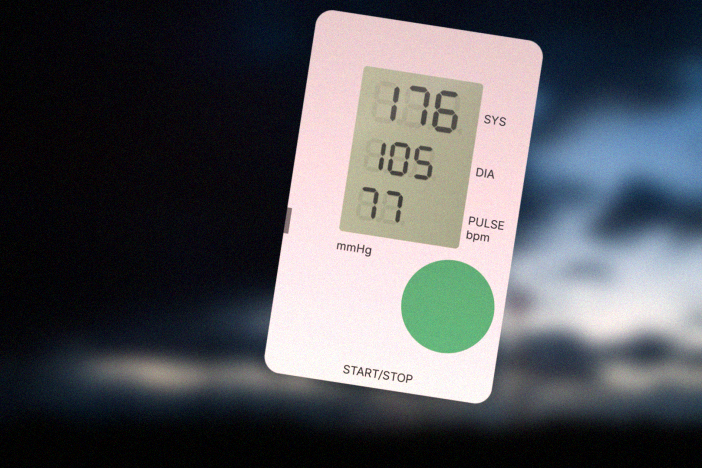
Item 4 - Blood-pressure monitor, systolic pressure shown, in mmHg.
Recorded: 176 mmHg
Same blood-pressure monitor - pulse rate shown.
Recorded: 77 bpm
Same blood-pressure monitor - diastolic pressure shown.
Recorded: 105 mmHg
